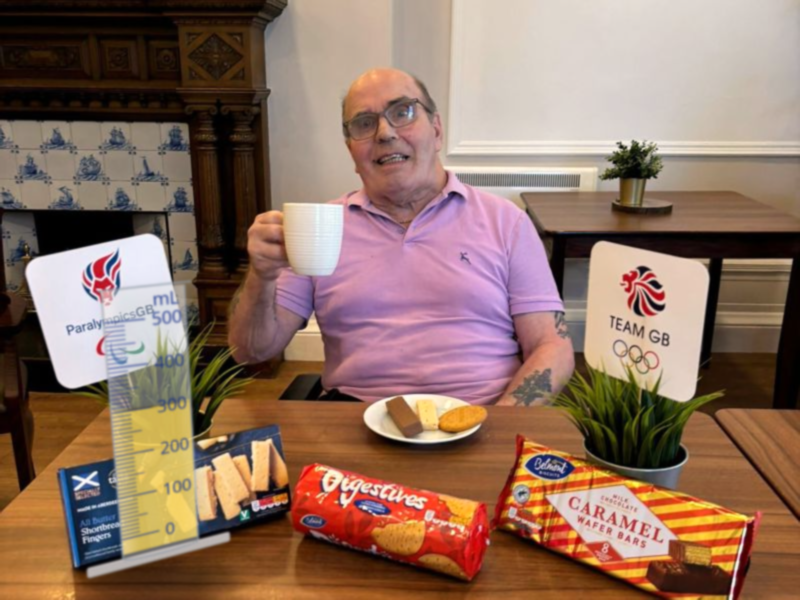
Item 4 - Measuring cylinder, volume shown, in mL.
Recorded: 300 mL
